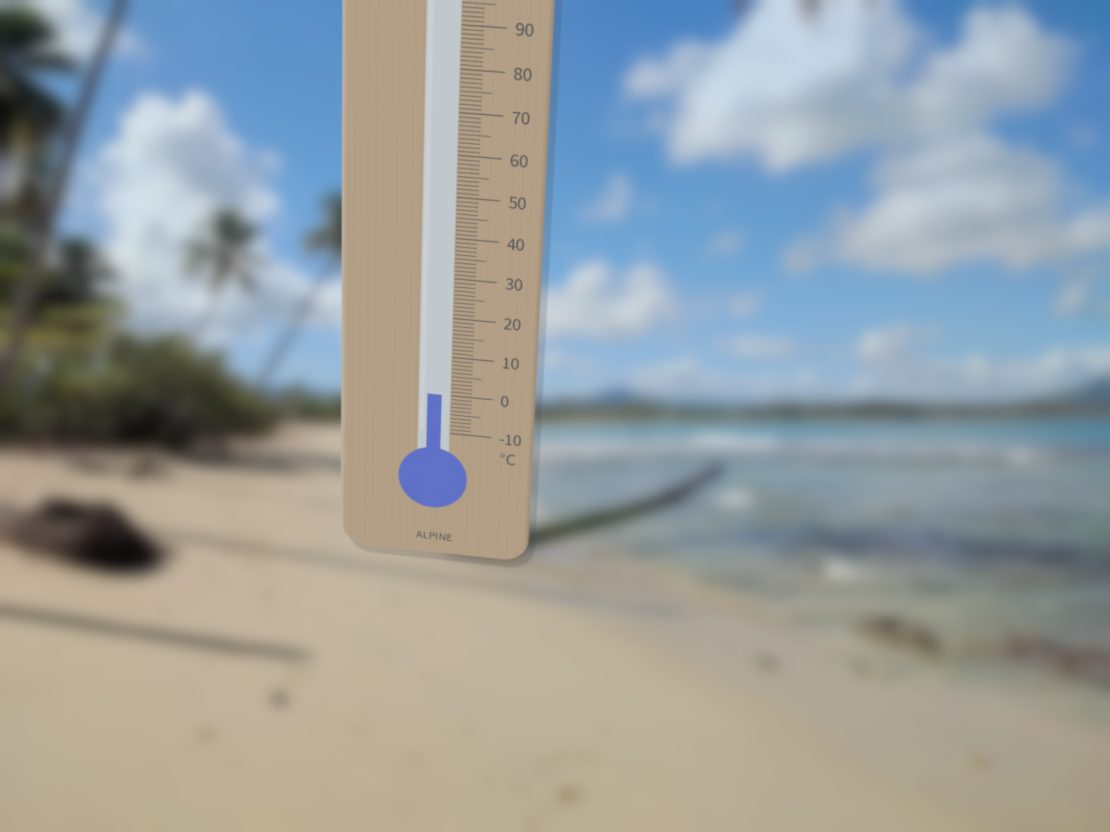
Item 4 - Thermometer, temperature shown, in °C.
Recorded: 0 °C
